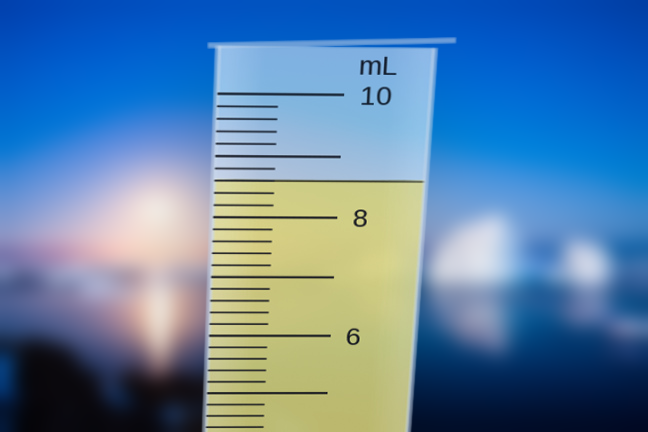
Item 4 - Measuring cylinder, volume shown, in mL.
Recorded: 8.6 mL
